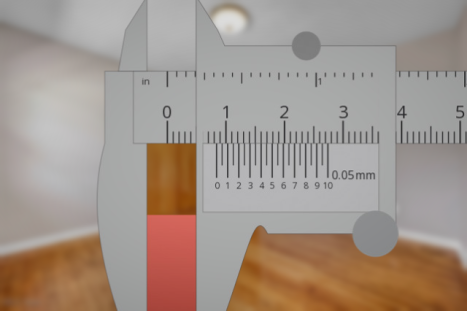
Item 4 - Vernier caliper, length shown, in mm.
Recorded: 8.4 mm
